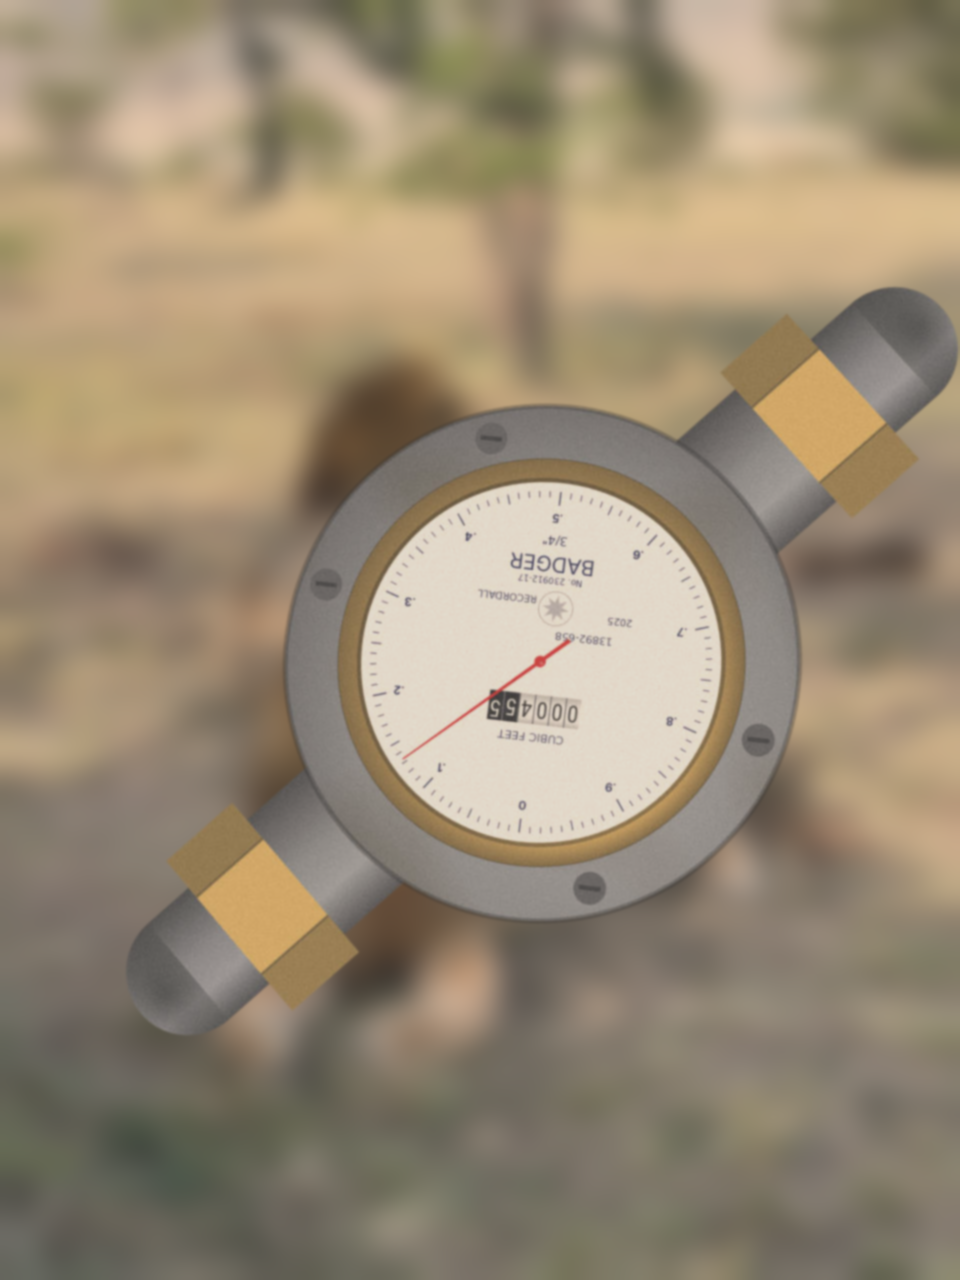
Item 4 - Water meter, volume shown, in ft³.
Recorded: 455.13 ft³
